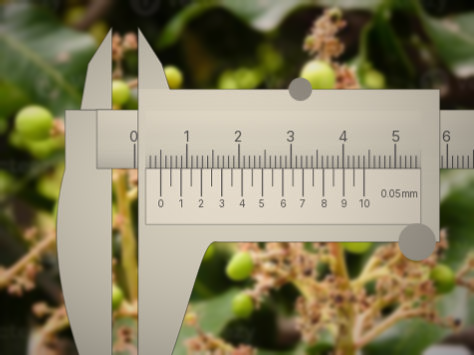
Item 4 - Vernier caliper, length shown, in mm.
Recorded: 5.0 mm
